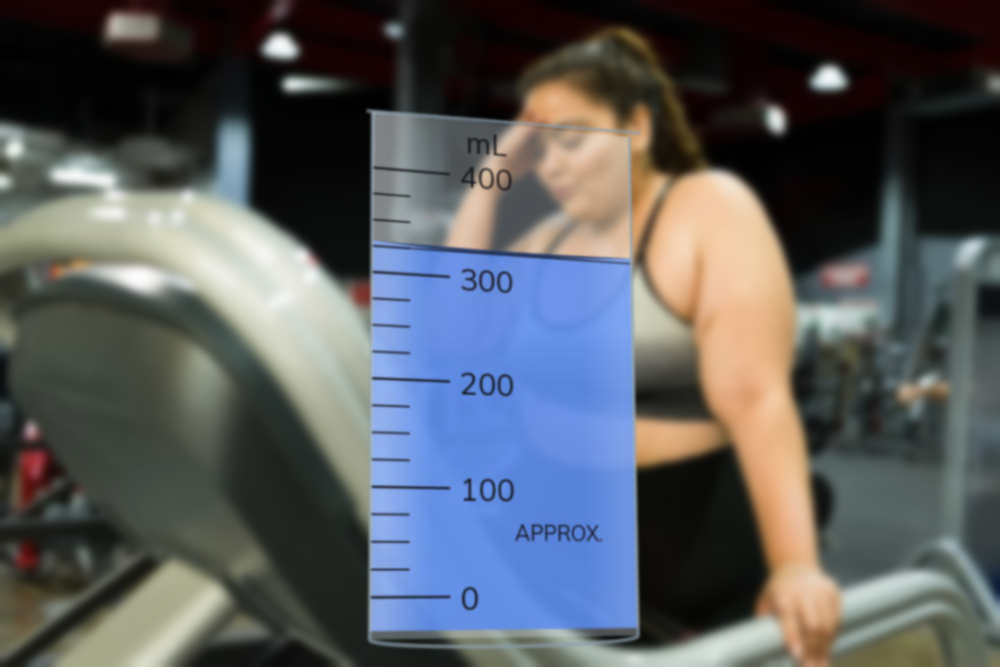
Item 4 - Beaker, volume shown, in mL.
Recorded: 325 mL
